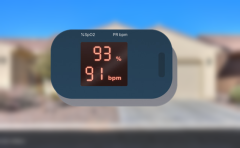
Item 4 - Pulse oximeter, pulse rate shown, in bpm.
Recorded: 91 bpm
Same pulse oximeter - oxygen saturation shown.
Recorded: 93 %
